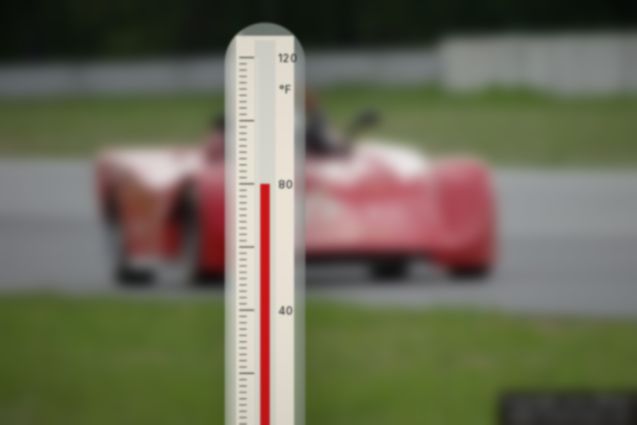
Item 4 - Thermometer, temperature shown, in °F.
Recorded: 80 °F
